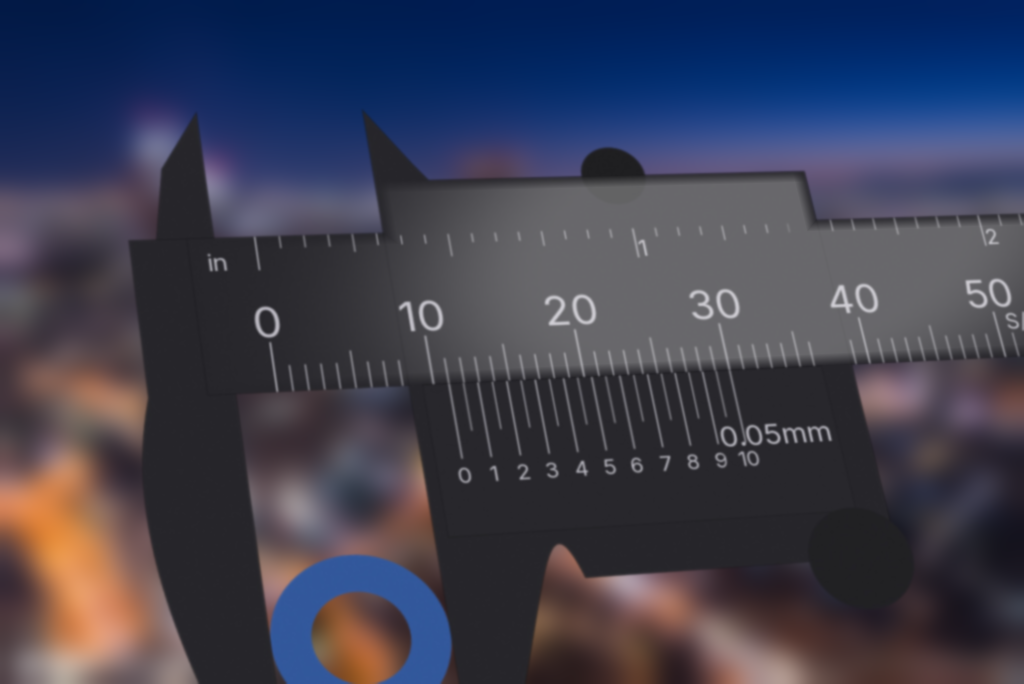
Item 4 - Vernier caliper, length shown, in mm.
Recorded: 11.0 mm
